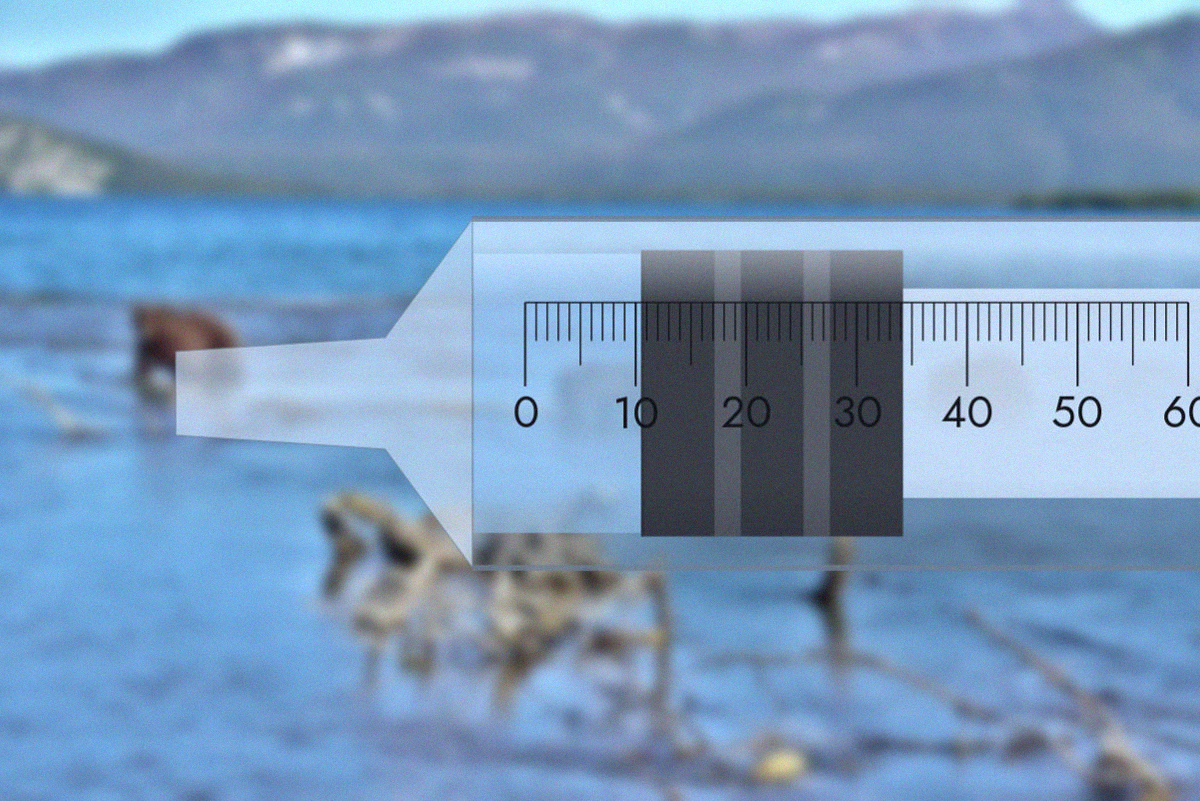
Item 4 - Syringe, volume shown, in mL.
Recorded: 10.5 mL
